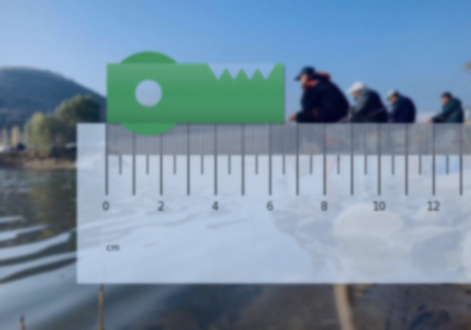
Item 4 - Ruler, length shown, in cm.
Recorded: 6.5 cm
